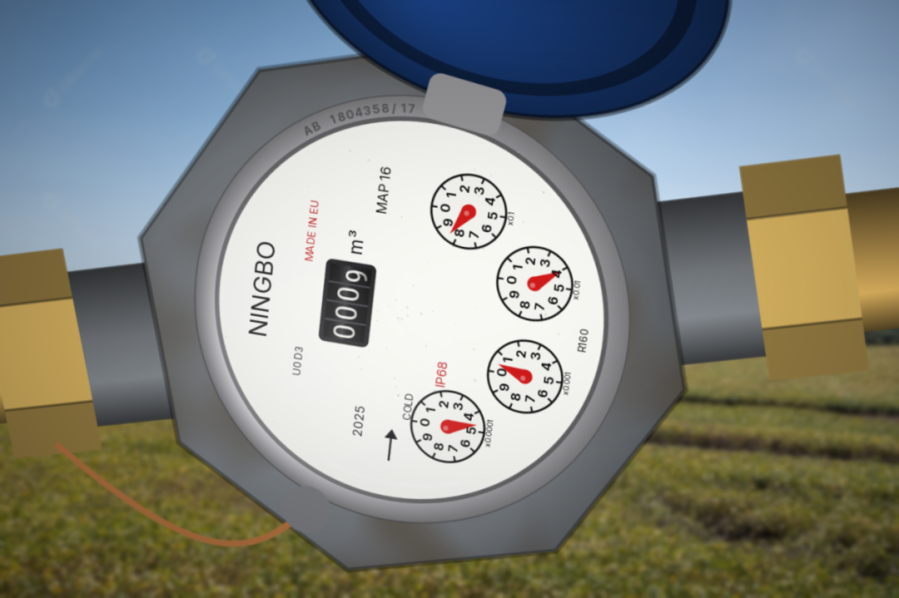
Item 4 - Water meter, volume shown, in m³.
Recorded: 8.8404 m³
